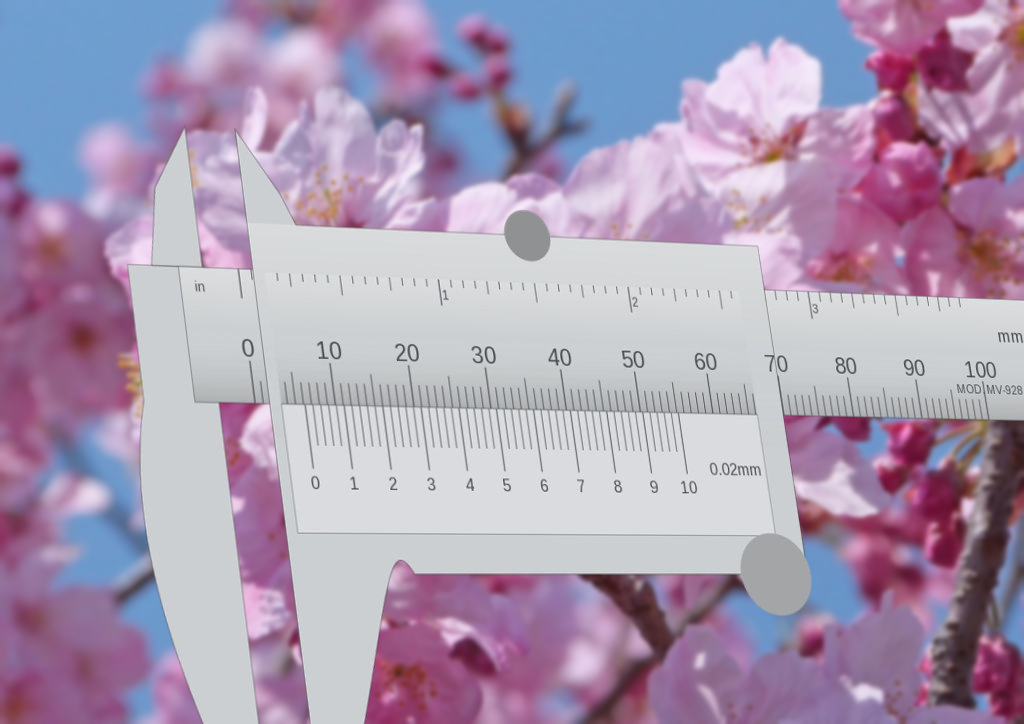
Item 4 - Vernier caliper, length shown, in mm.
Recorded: 6.2 mm
